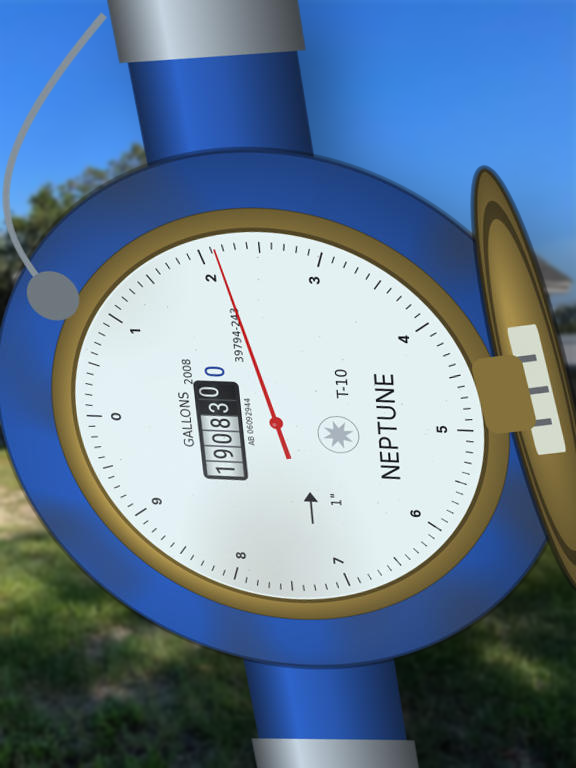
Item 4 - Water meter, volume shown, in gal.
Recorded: 1908302.1 gal
